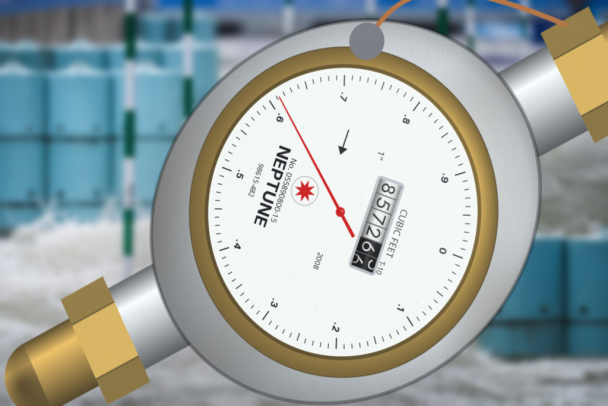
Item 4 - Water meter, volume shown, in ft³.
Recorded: 857265.61 ft³
